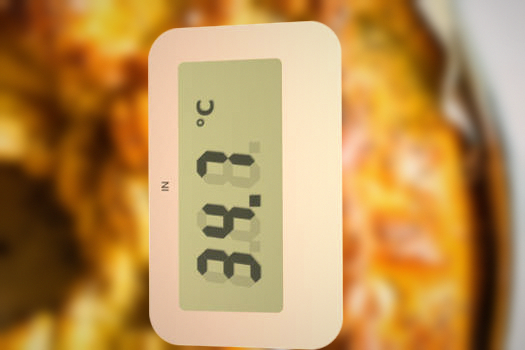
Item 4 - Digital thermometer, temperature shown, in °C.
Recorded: 34.7 °C
